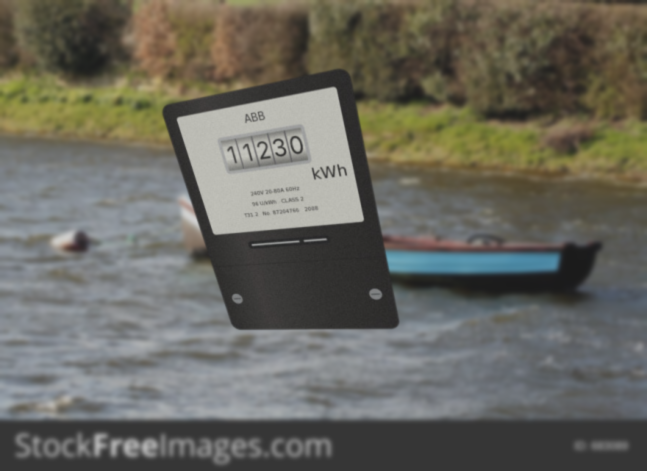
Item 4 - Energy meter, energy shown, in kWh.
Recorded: 11230 kWh
